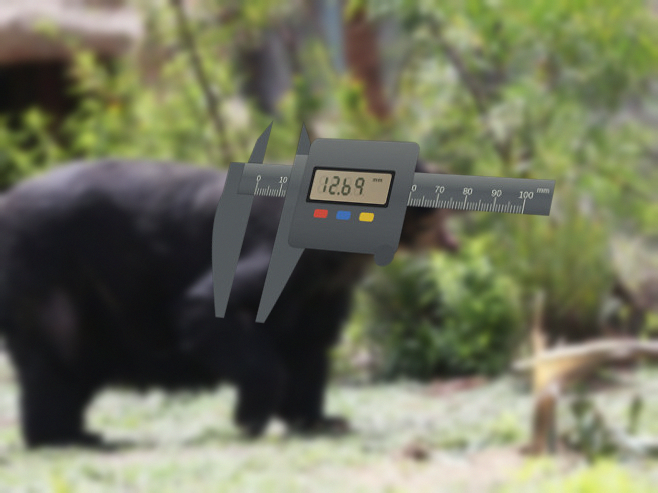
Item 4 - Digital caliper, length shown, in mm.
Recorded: 12.69 mm
